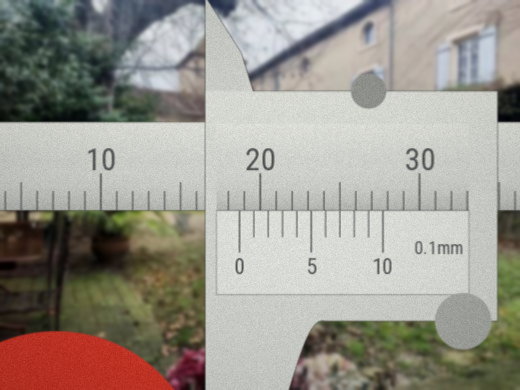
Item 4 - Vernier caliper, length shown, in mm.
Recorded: 18.7 mm
